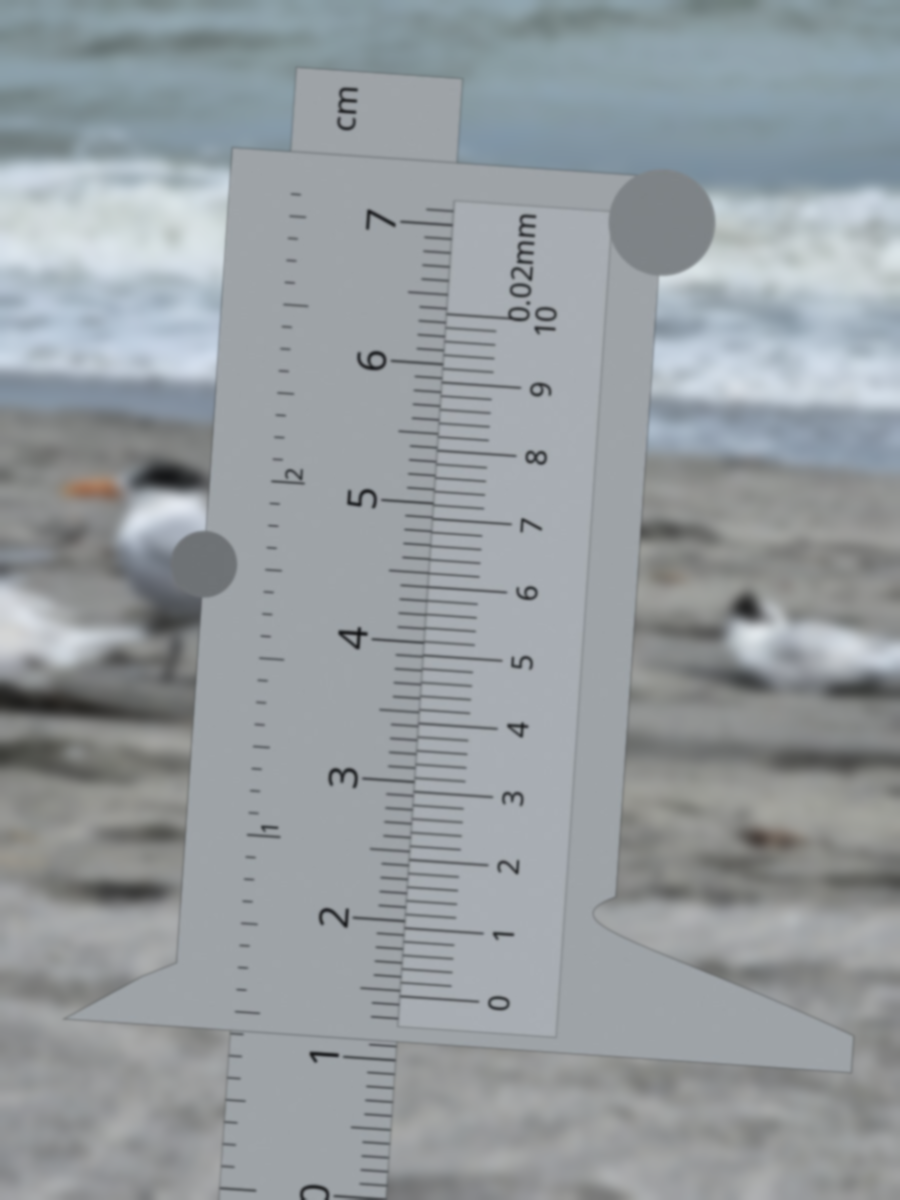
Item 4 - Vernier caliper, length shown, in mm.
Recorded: 14.6 mm
